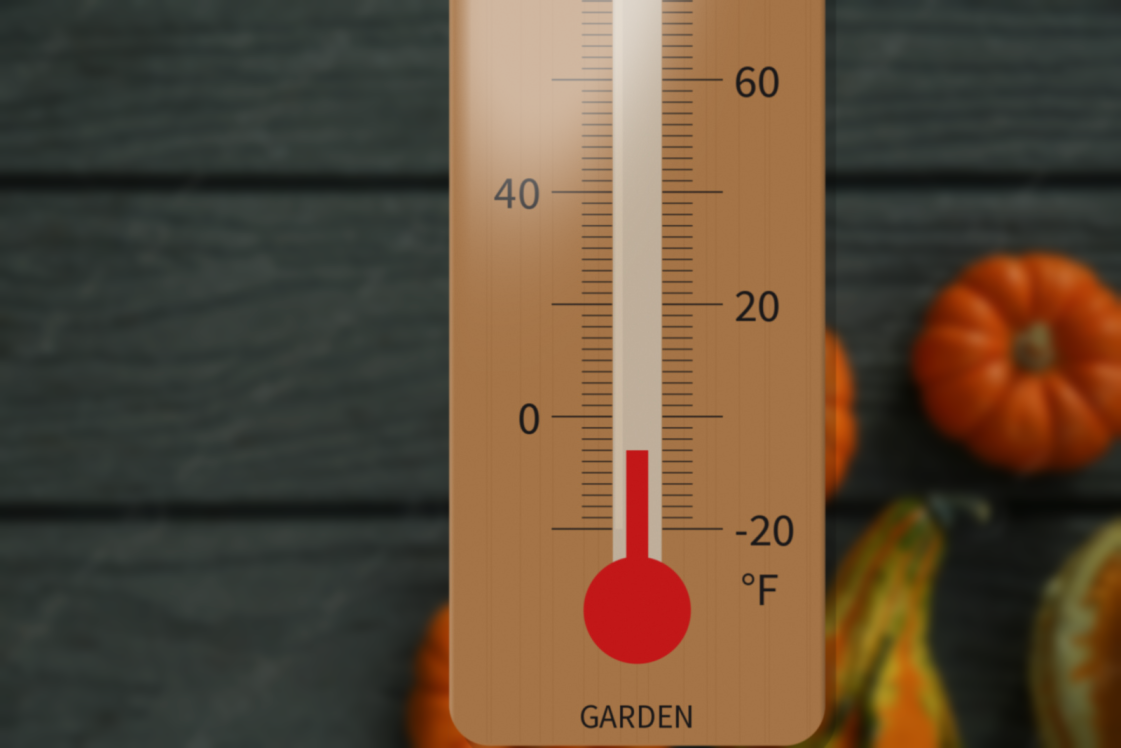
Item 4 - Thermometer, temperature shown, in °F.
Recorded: -6 °F
